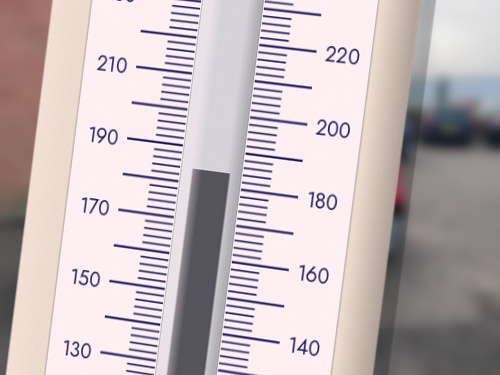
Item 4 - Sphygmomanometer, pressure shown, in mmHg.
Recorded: 184 mmHg
